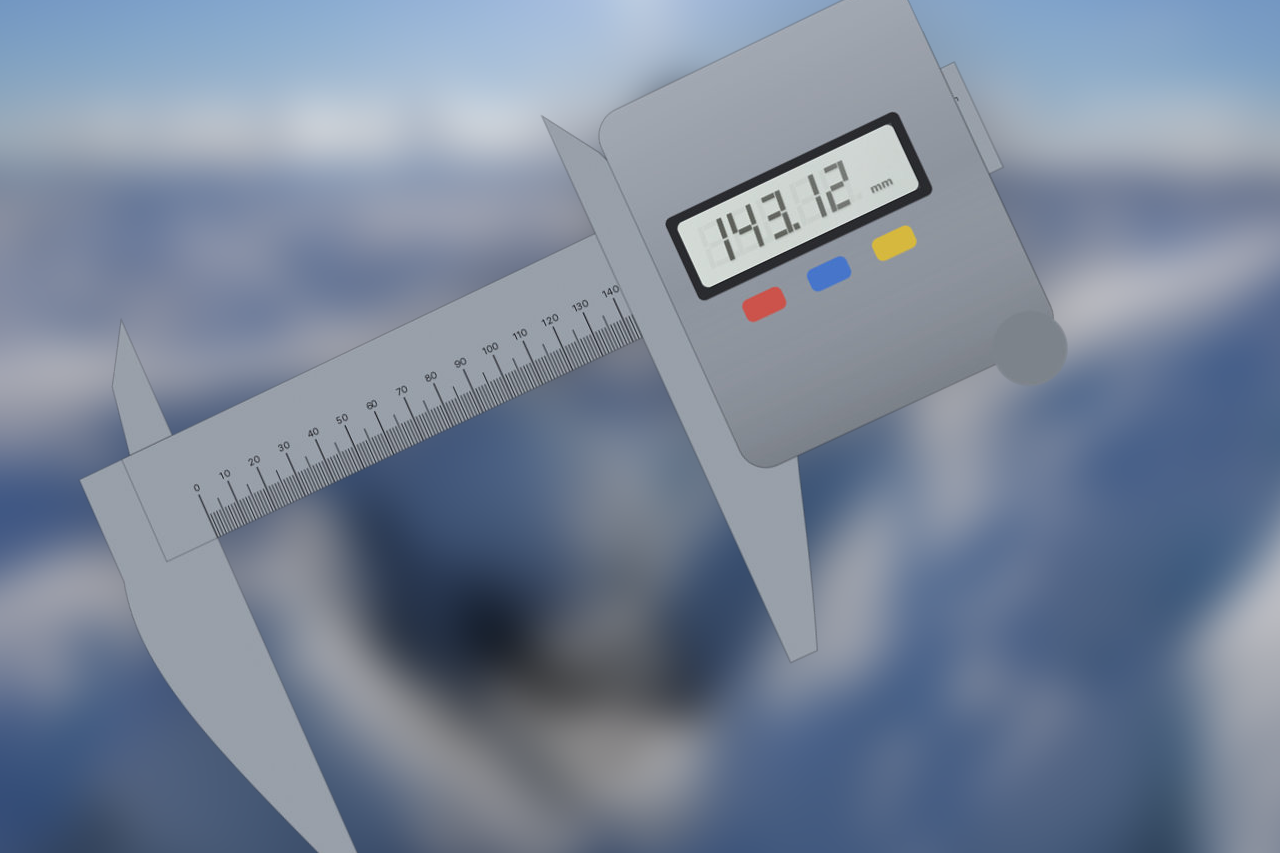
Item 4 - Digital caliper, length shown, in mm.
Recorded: 143.12 mm
